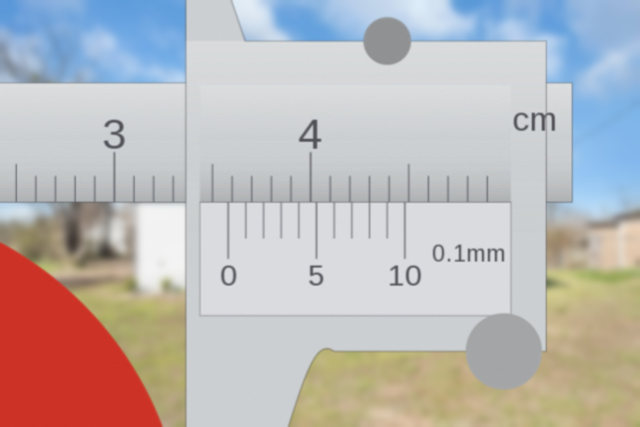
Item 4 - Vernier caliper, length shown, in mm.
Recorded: 35.8 mm
